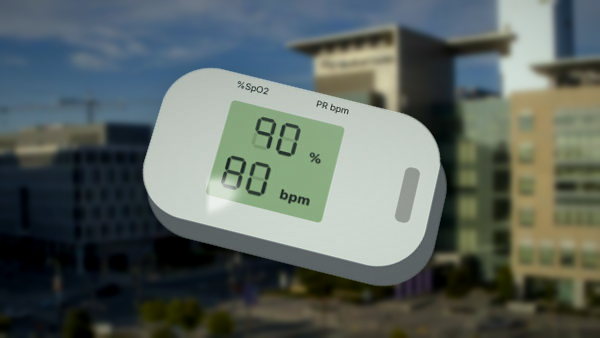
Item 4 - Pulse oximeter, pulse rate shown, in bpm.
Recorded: 80 bpm
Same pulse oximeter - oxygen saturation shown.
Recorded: 90 %
